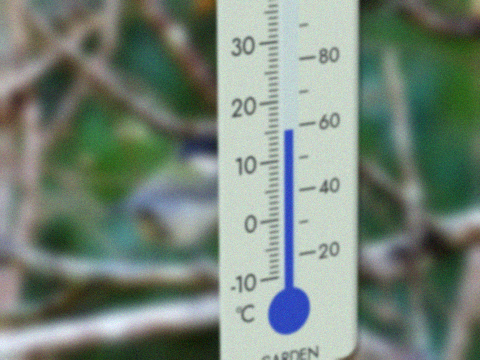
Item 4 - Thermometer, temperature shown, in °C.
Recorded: 15 °C
